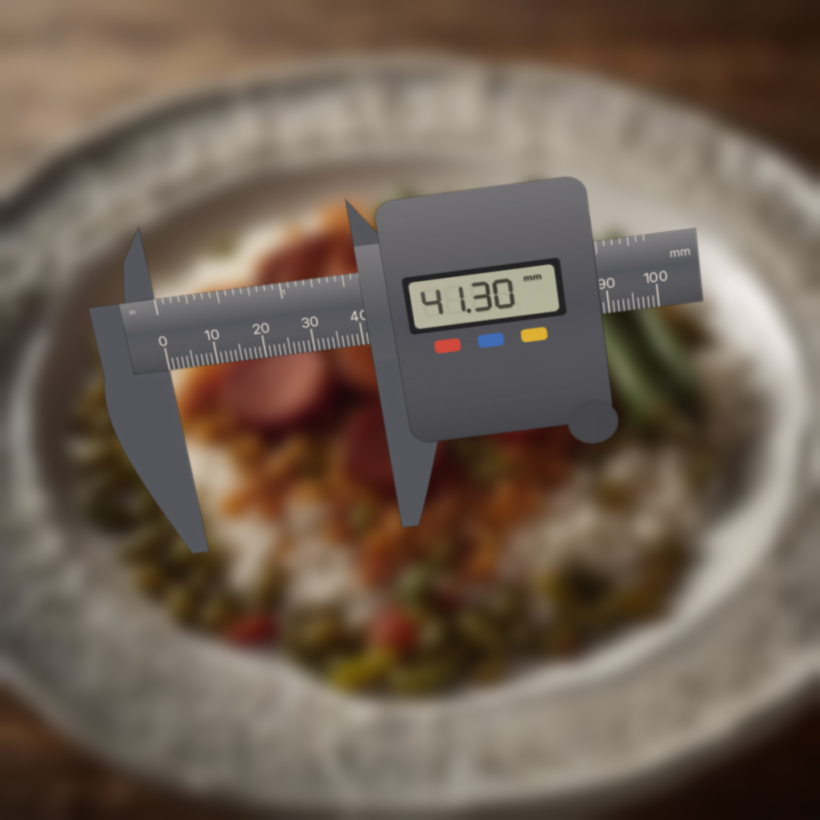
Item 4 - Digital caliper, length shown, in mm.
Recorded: 41.30 mm
